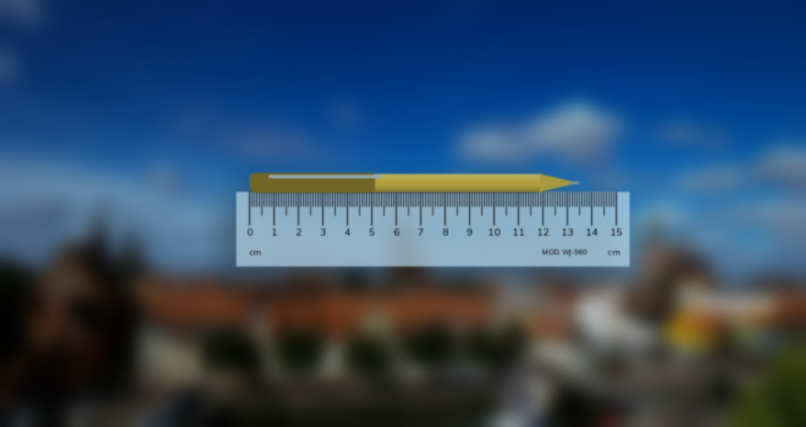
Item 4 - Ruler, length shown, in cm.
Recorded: 13.5 cm
